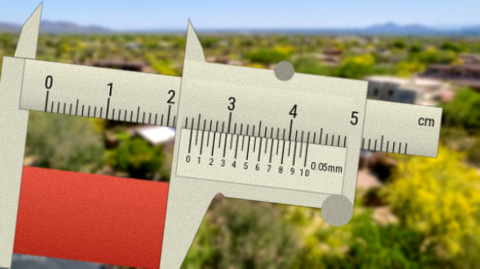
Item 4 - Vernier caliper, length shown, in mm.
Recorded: 24.0 mm
